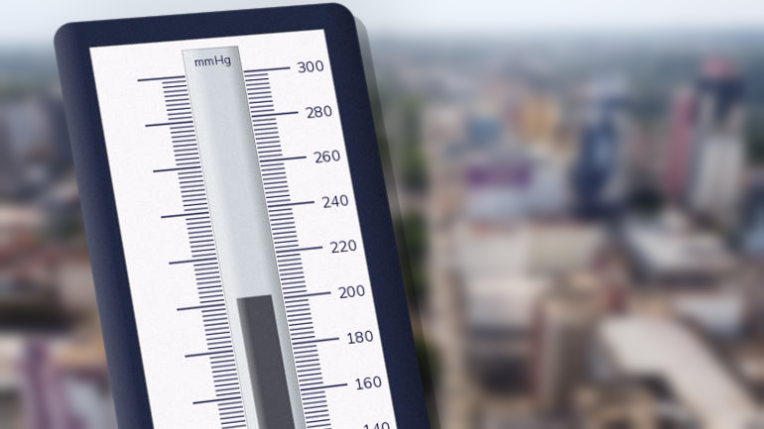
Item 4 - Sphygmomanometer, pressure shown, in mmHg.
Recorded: 202 mmHg
